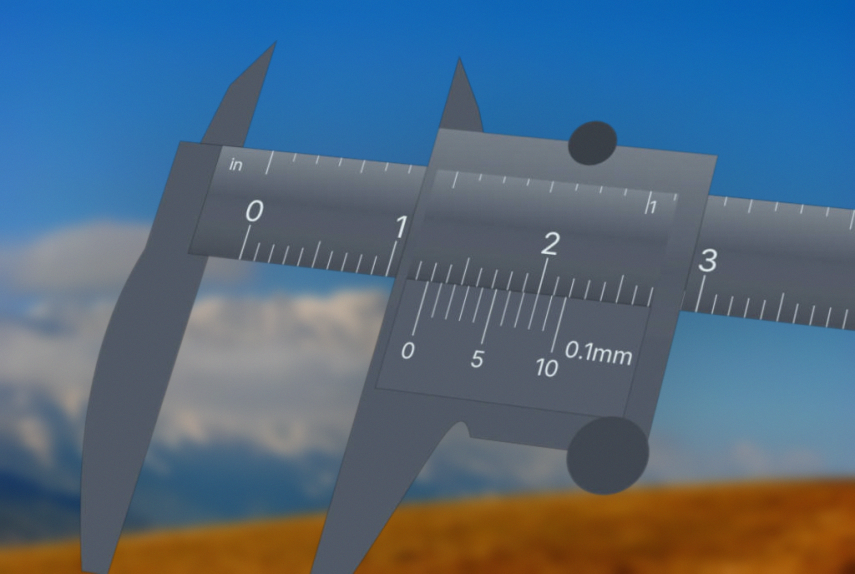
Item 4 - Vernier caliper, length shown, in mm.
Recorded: 12.8 mm
